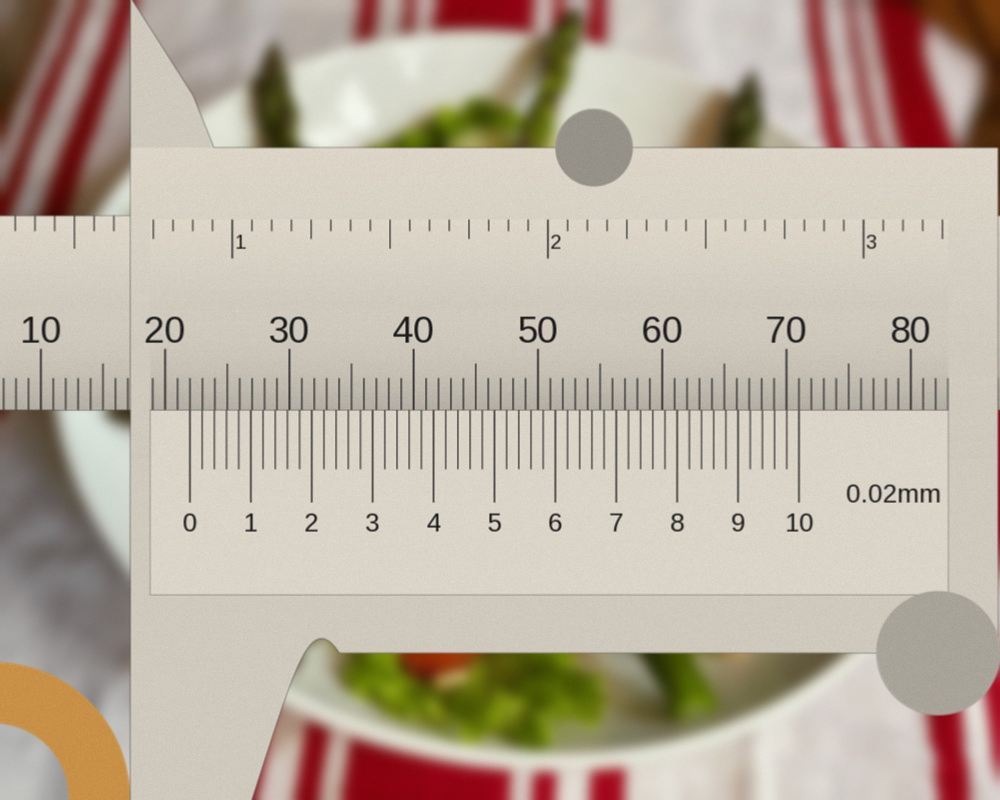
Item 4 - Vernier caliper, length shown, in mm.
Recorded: 22.0 mm
